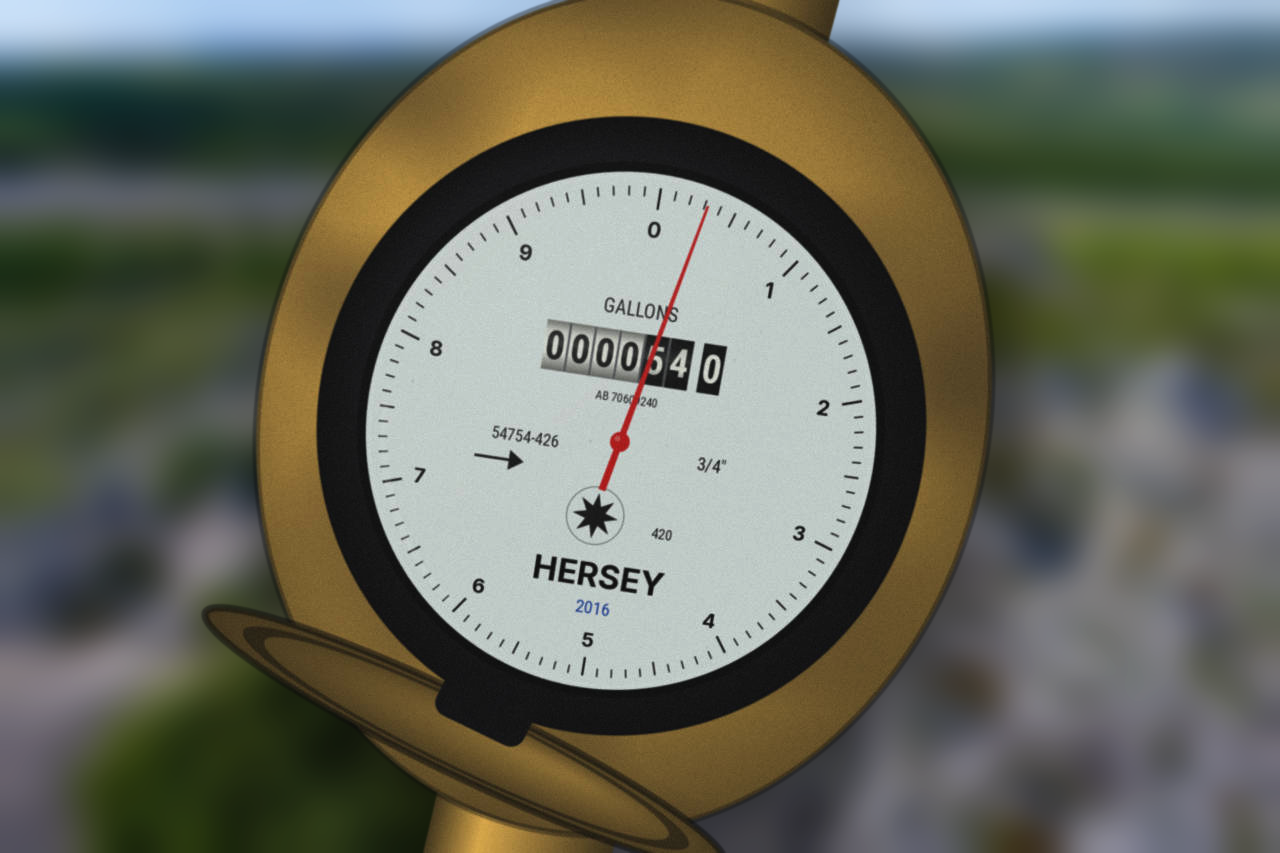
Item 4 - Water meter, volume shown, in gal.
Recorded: 540.3 gal
